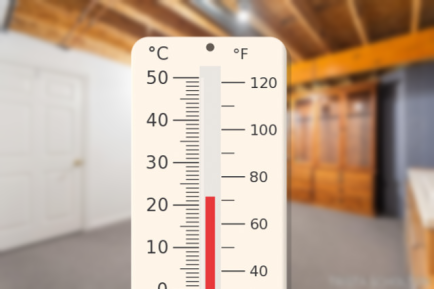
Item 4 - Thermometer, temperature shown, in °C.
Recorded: 22 °C
